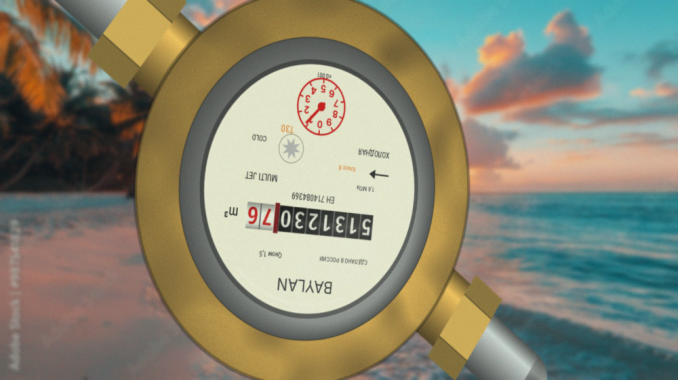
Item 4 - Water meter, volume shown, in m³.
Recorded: 5131230.761 m³
